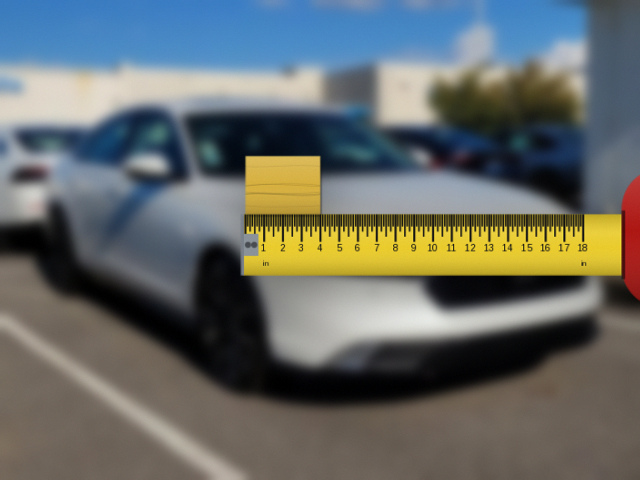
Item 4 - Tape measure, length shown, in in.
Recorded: 4 in
